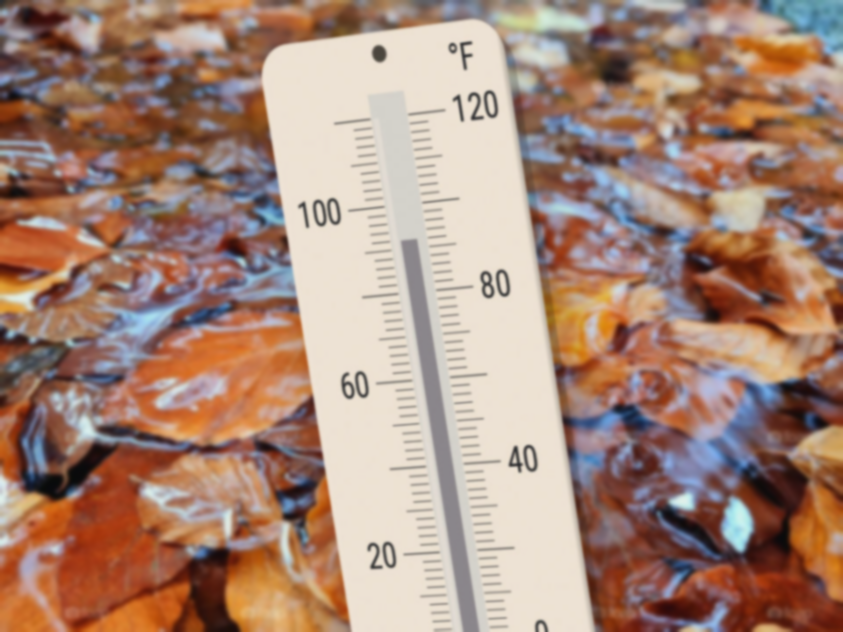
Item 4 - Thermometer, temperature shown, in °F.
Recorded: 92 °F
